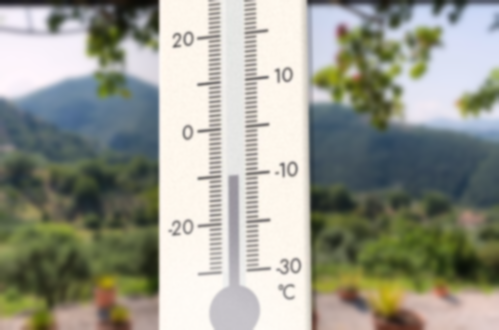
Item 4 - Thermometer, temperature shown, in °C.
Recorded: -10 °C
